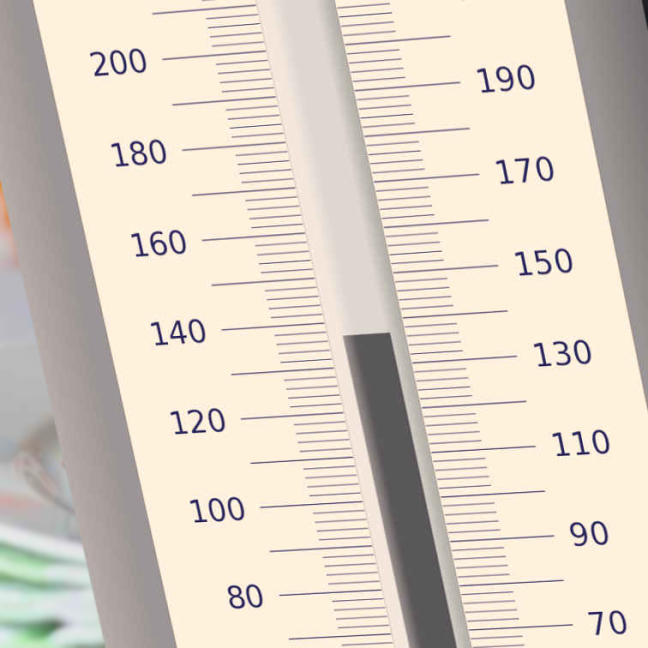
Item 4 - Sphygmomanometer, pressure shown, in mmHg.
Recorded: 137 mmHg
